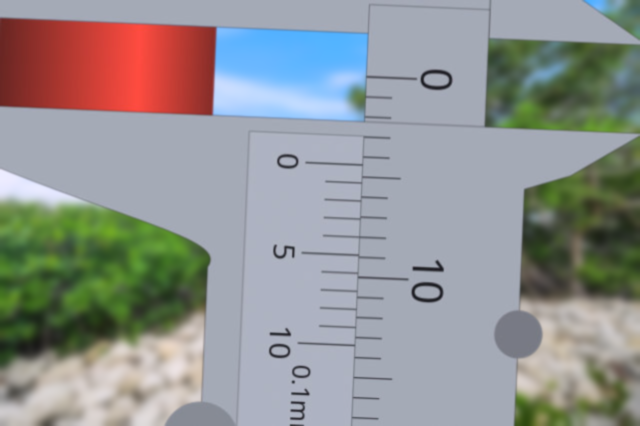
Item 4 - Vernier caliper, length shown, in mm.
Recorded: 4.4 mm
